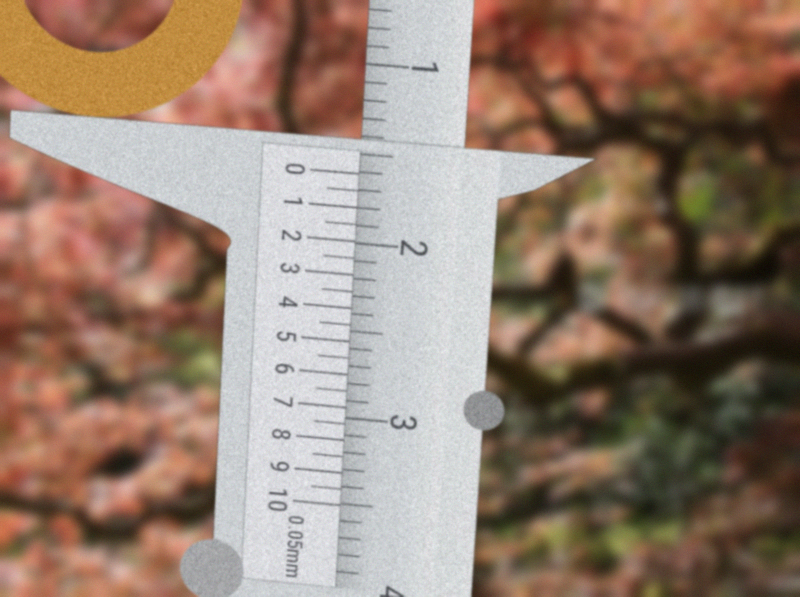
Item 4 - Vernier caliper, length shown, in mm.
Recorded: 16.1 mm
